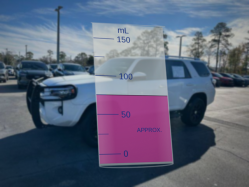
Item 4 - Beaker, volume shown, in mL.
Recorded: 75 mL
